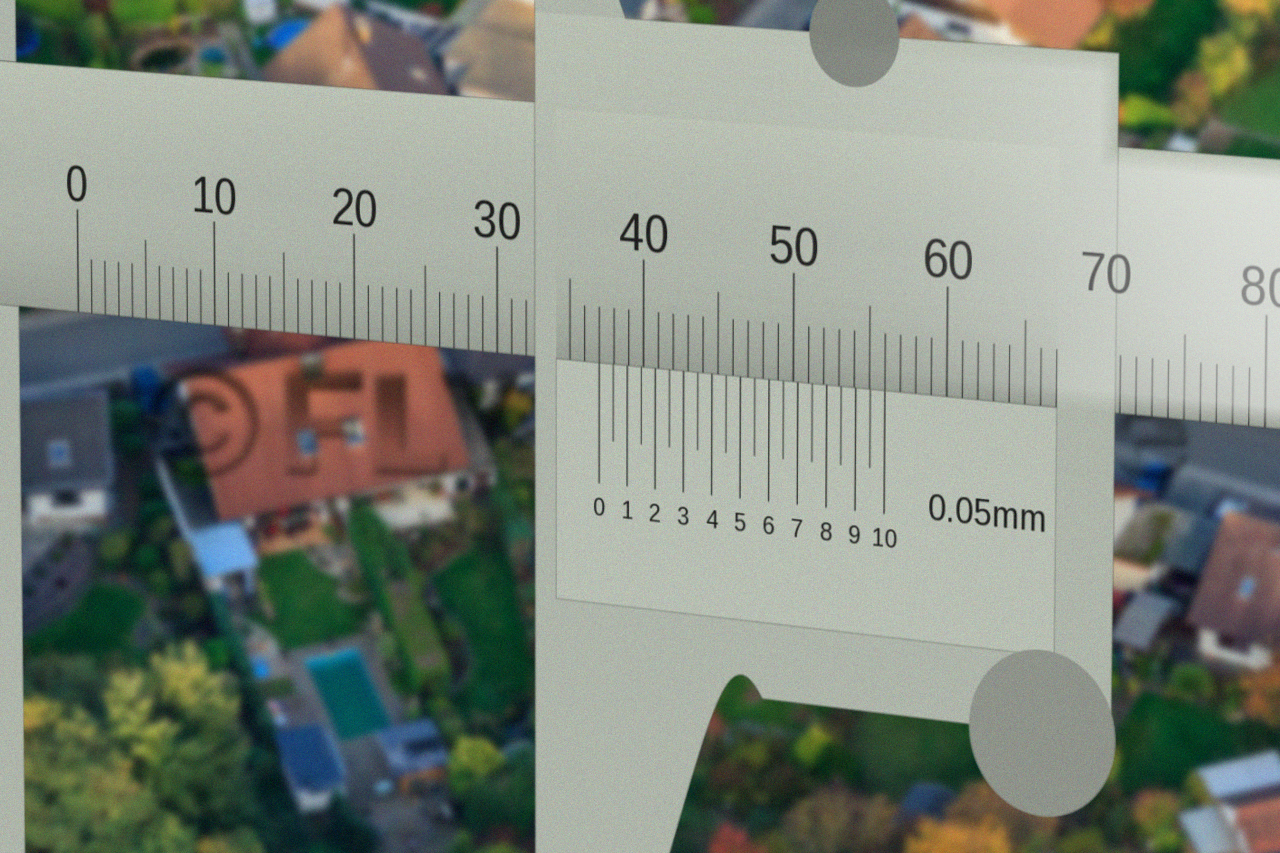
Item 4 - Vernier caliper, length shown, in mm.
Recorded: 37.0 mm
